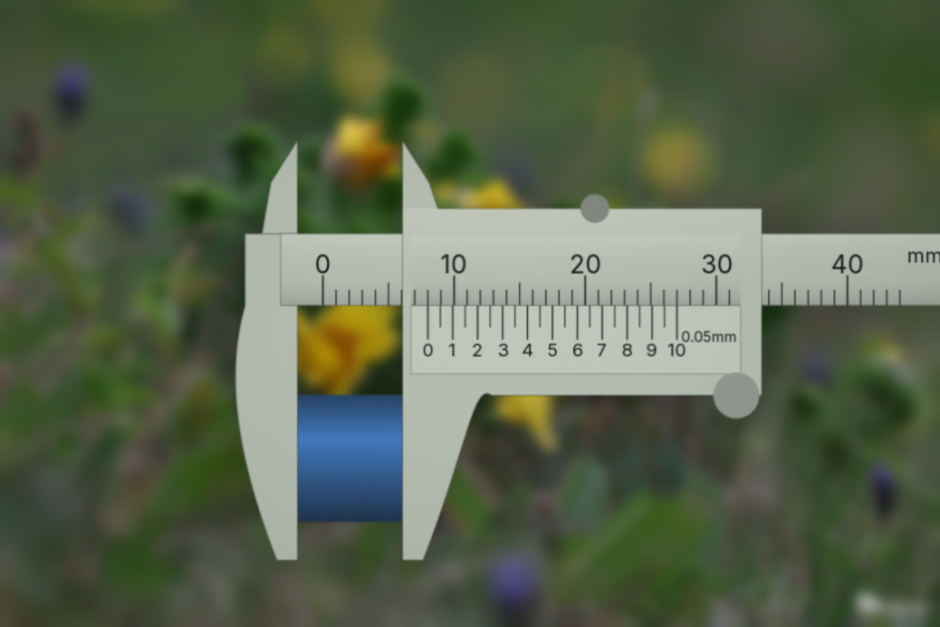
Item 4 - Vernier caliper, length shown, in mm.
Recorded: 8.0 mm
